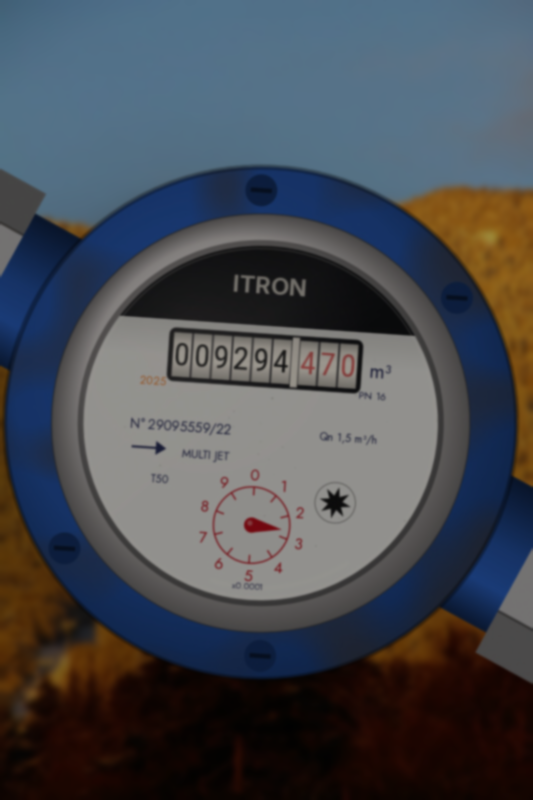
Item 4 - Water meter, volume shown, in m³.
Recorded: 9294.4702 m³
